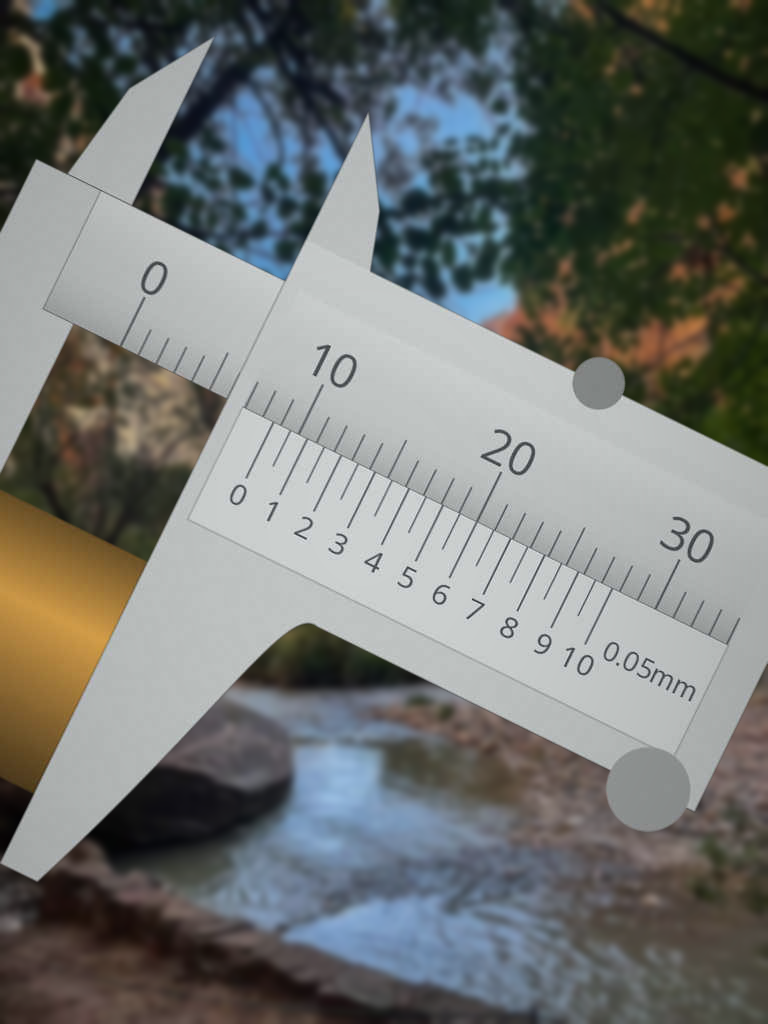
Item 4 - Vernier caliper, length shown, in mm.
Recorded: 8.6 mm
